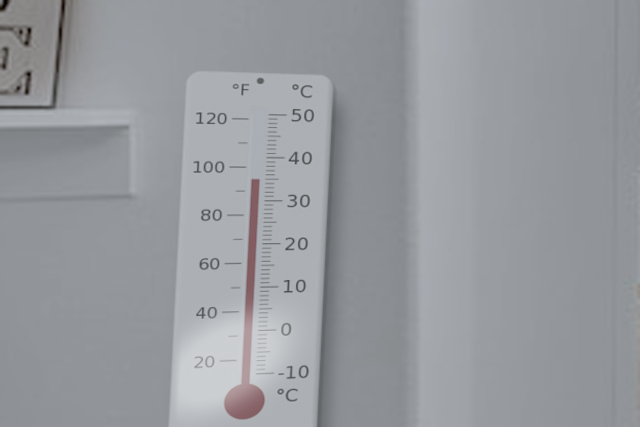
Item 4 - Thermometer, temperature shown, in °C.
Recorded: 35 °C
